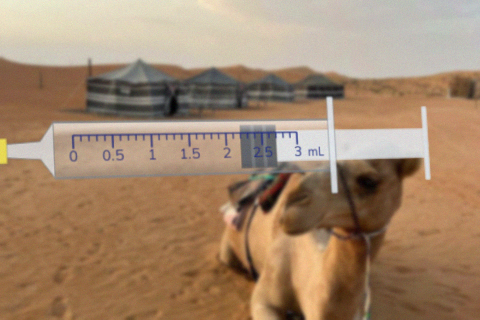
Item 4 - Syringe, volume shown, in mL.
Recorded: 2.2 mL
